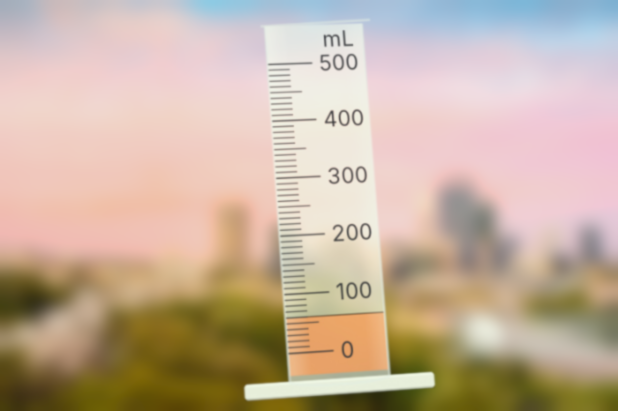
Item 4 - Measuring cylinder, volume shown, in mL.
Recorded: 60 mL
